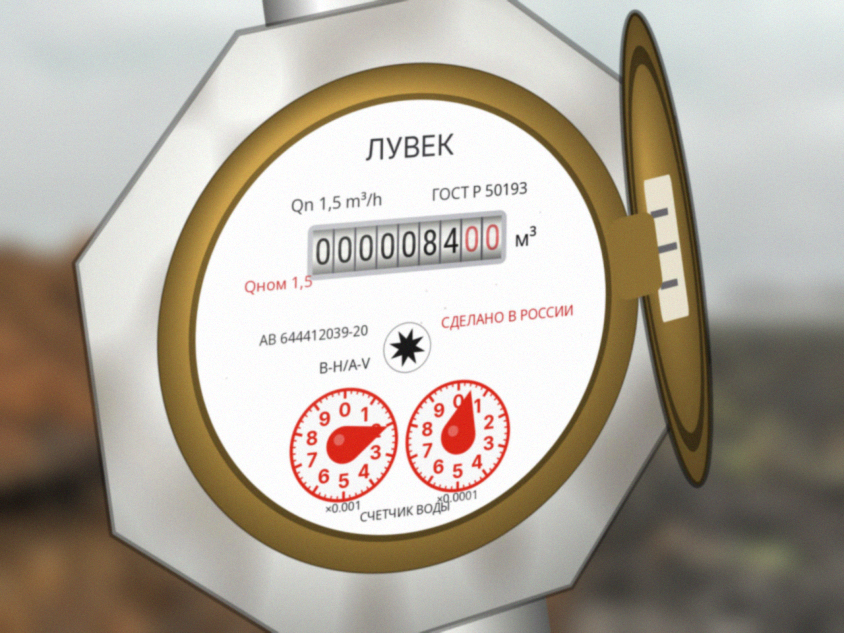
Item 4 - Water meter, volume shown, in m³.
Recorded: 84.0020 m³
